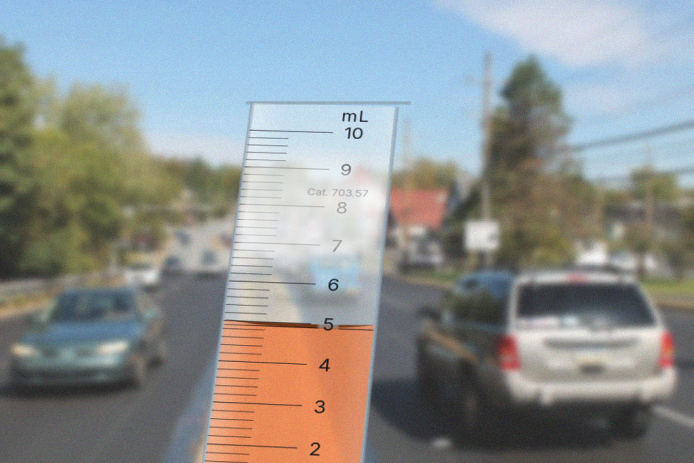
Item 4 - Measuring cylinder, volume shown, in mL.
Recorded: 4.9 mL
